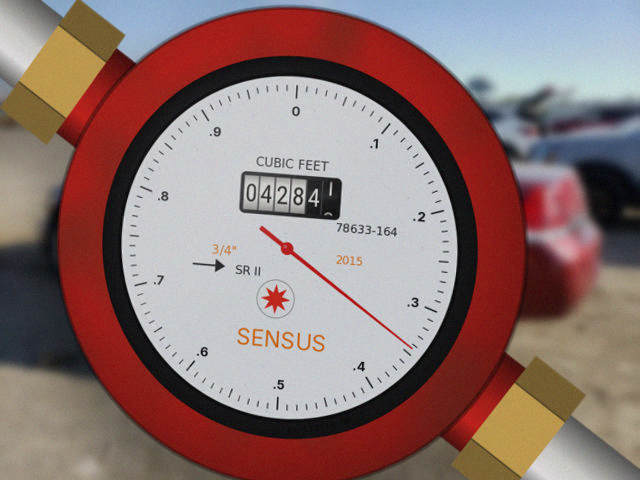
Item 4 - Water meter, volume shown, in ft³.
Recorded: 42841.34 ft³
